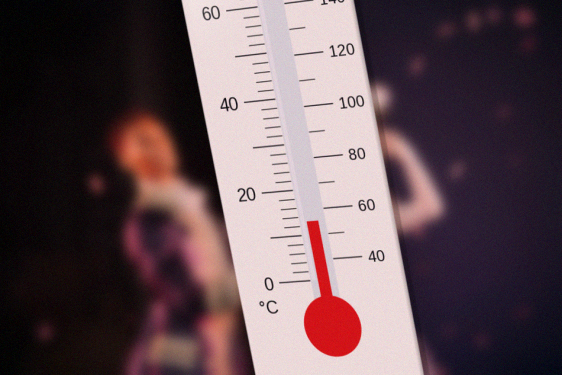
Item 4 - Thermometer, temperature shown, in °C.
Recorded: 13 °C
